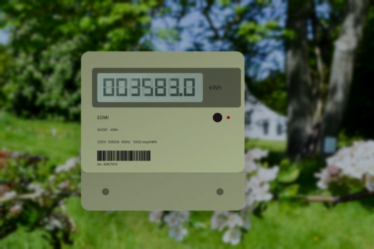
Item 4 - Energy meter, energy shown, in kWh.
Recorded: 3583.0 kWh
